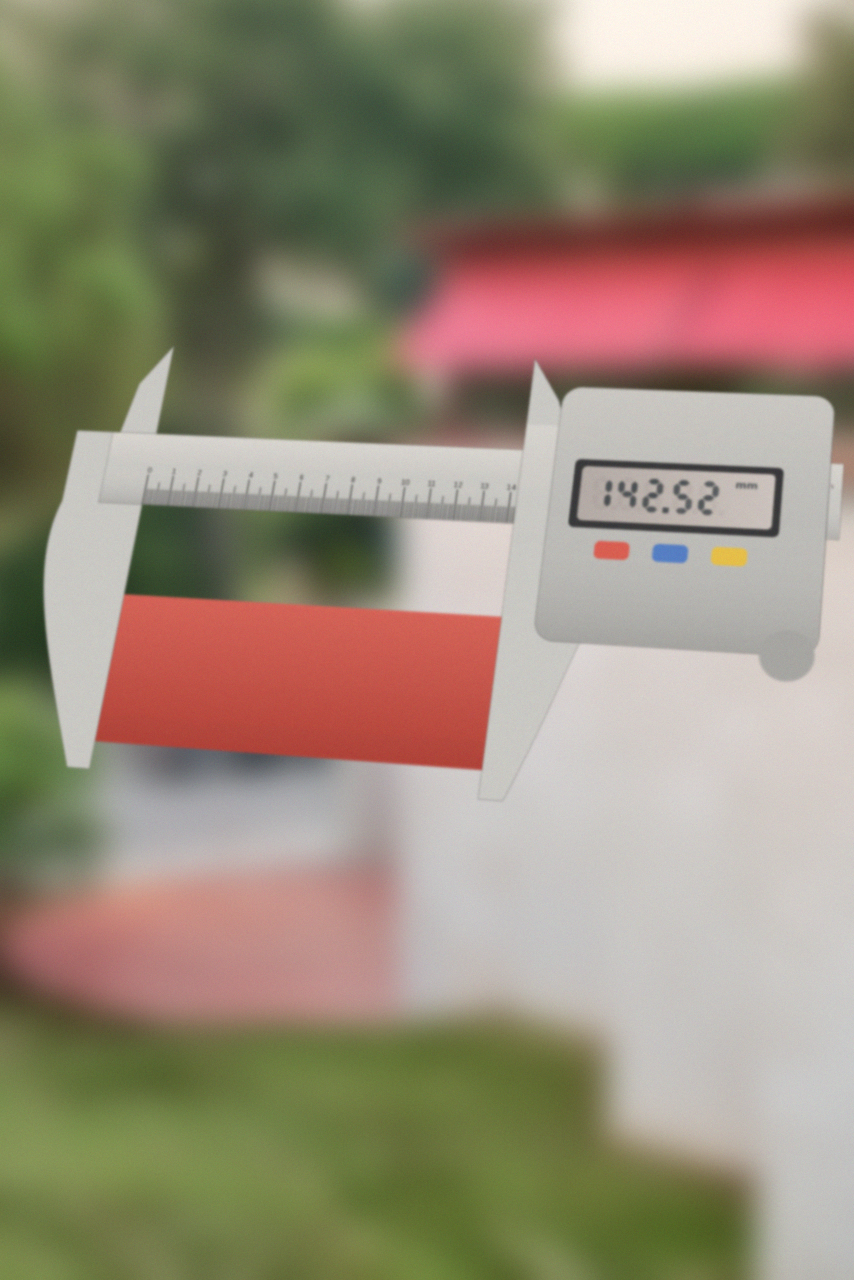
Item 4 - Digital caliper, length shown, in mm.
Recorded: 142.52 mm
